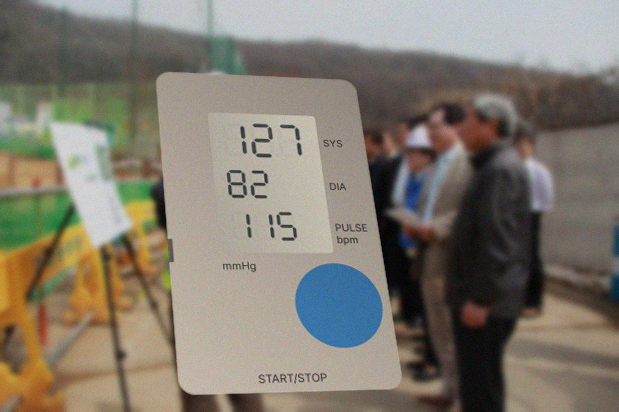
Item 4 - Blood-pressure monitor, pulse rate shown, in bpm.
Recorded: 115 bpm
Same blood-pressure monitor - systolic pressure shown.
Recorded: 127 mmHg
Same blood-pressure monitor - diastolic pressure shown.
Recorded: 82 mmHg
